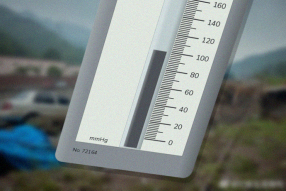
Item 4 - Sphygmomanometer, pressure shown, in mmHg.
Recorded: 100 mmHg
